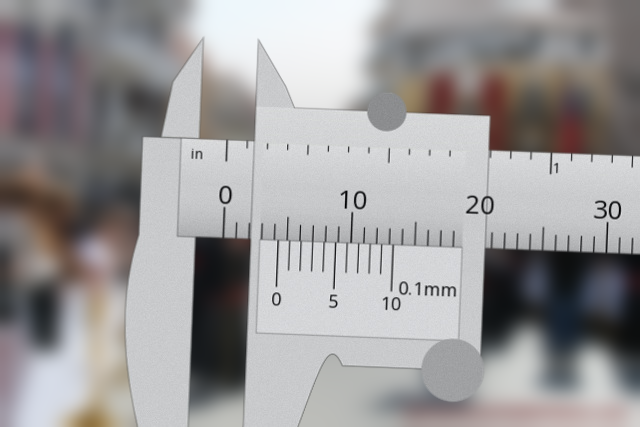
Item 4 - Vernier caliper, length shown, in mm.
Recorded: 4.3 mm
